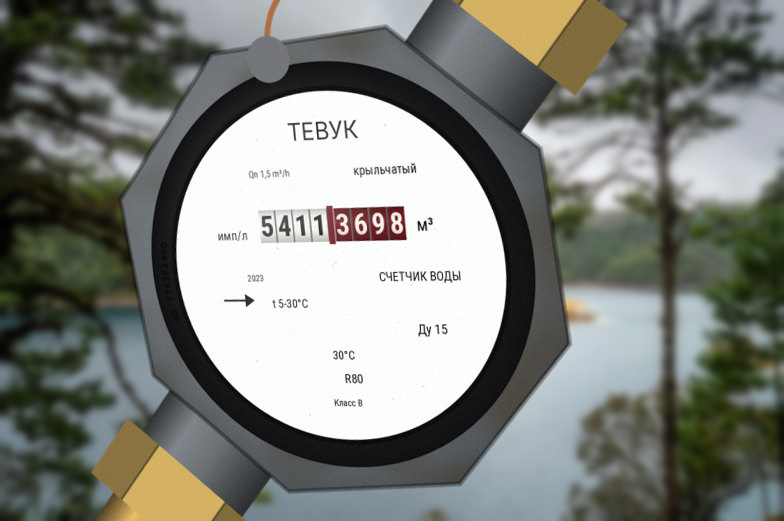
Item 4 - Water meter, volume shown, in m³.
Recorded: 5411.3698 m³
